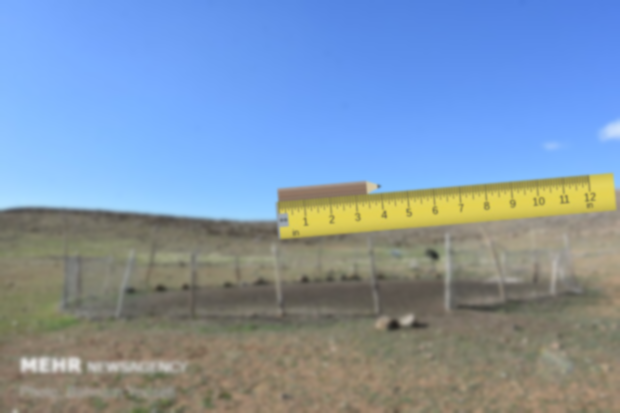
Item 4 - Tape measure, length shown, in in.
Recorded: 4 in
